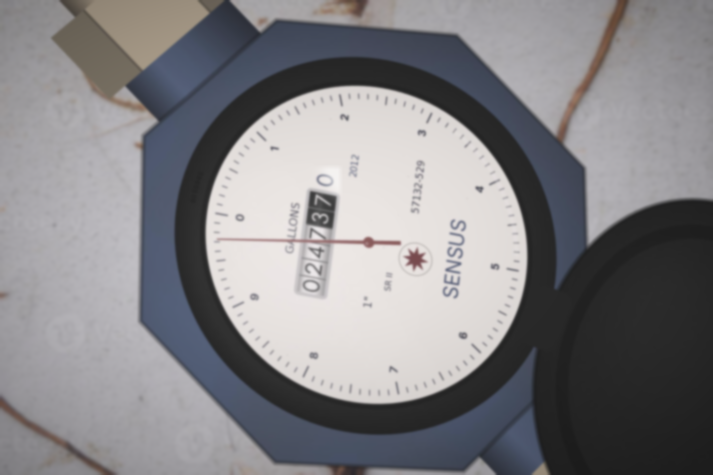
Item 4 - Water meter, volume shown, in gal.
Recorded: 247369.7 gal
